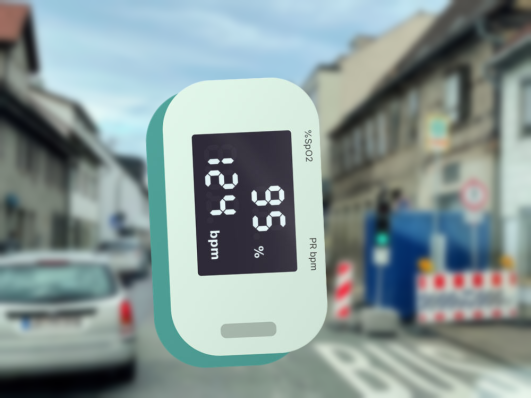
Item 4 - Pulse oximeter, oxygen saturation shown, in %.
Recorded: 95 %
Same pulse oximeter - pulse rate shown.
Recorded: 124 bpm
